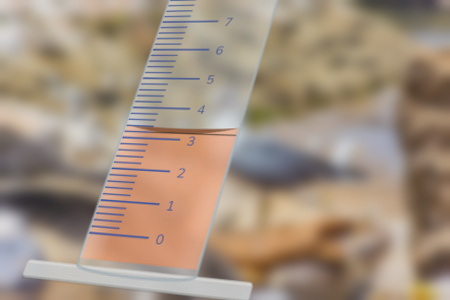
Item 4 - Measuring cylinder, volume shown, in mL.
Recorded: 3.2 mL
